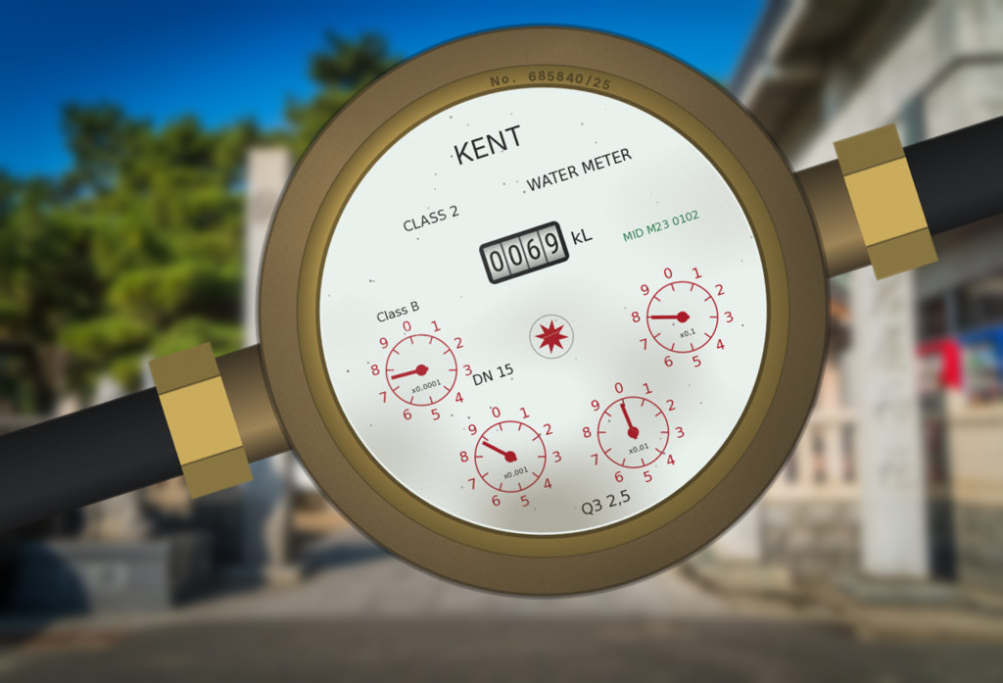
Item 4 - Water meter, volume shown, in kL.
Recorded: 69.7987 kL
